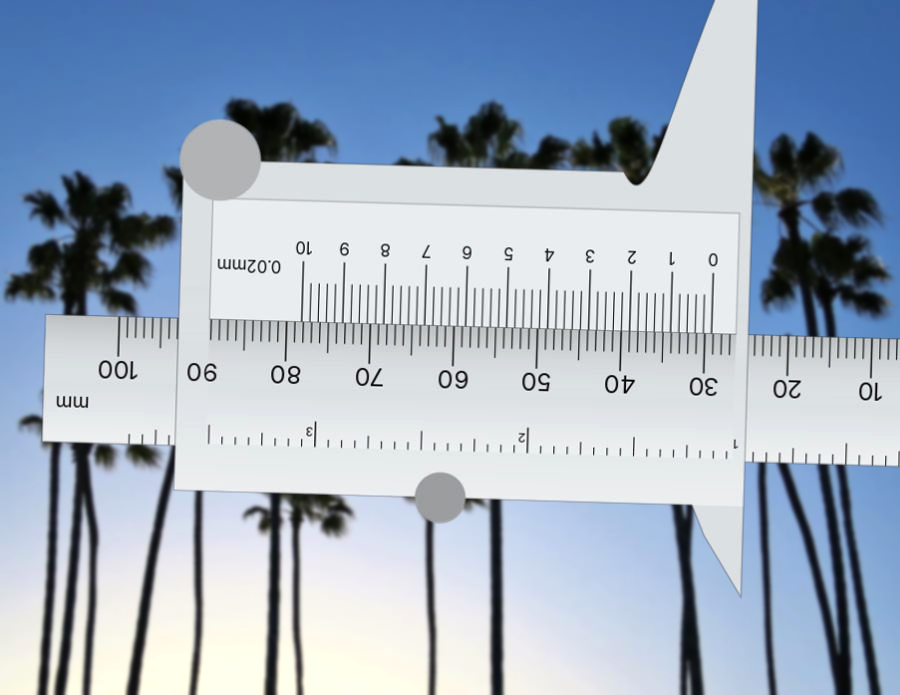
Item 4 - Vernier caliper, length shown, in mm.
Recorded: 29.2 mm
